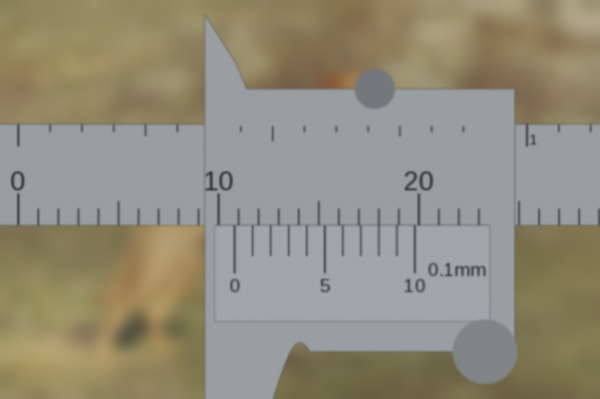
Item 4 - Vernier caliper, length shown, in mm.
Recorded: 10.8 mm
